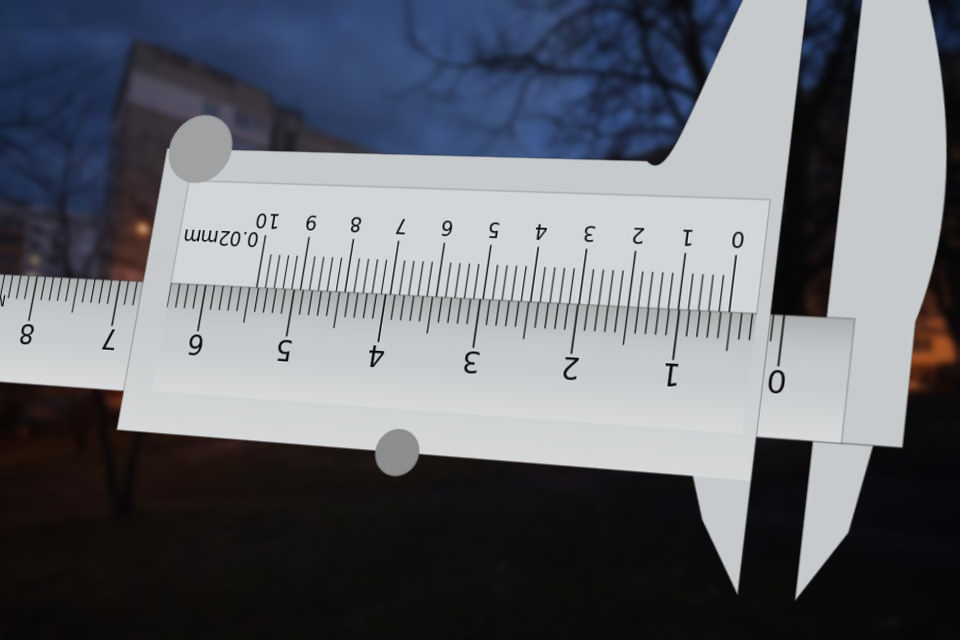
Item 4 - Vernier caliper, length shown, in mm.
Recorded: 5.2 mm
